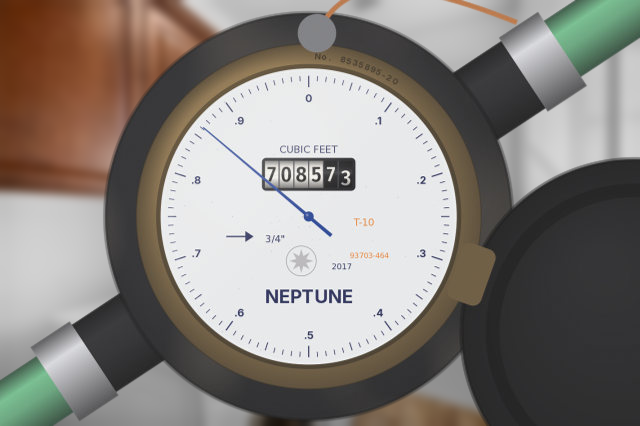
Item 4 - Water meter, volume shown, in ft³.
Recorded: 708572.86 ft³
